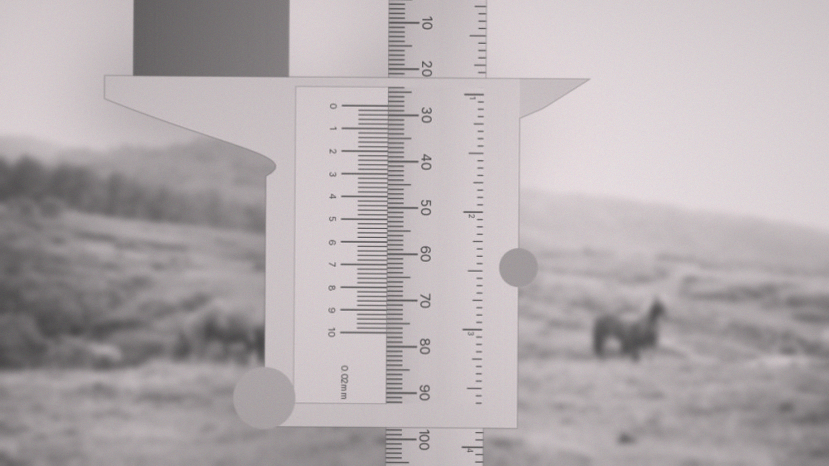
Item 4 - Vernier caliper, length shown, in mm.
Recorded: 28.0 mm
